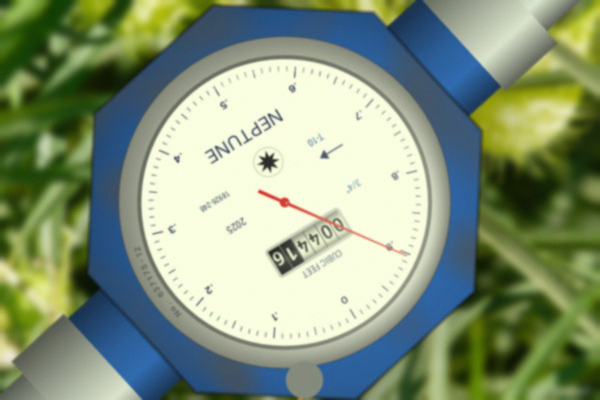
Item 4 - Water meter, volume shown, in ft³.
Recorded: 4415.90 ft³
